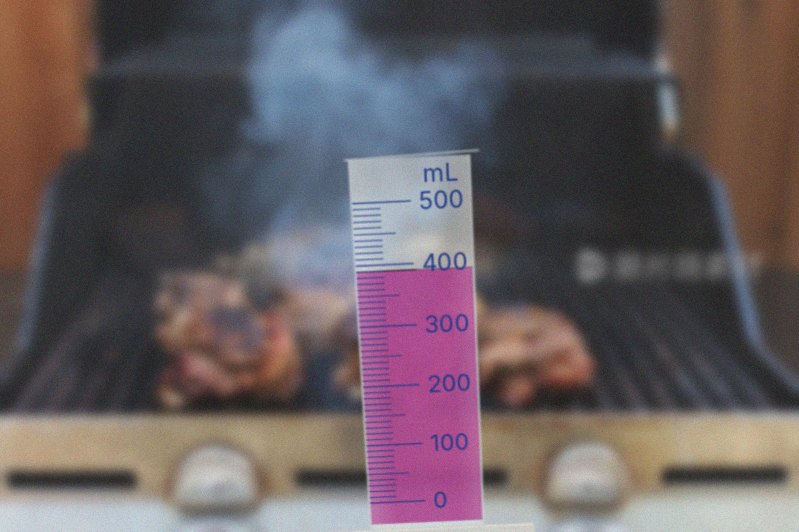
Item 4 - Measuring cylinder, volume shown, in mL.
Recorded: 390 mL
